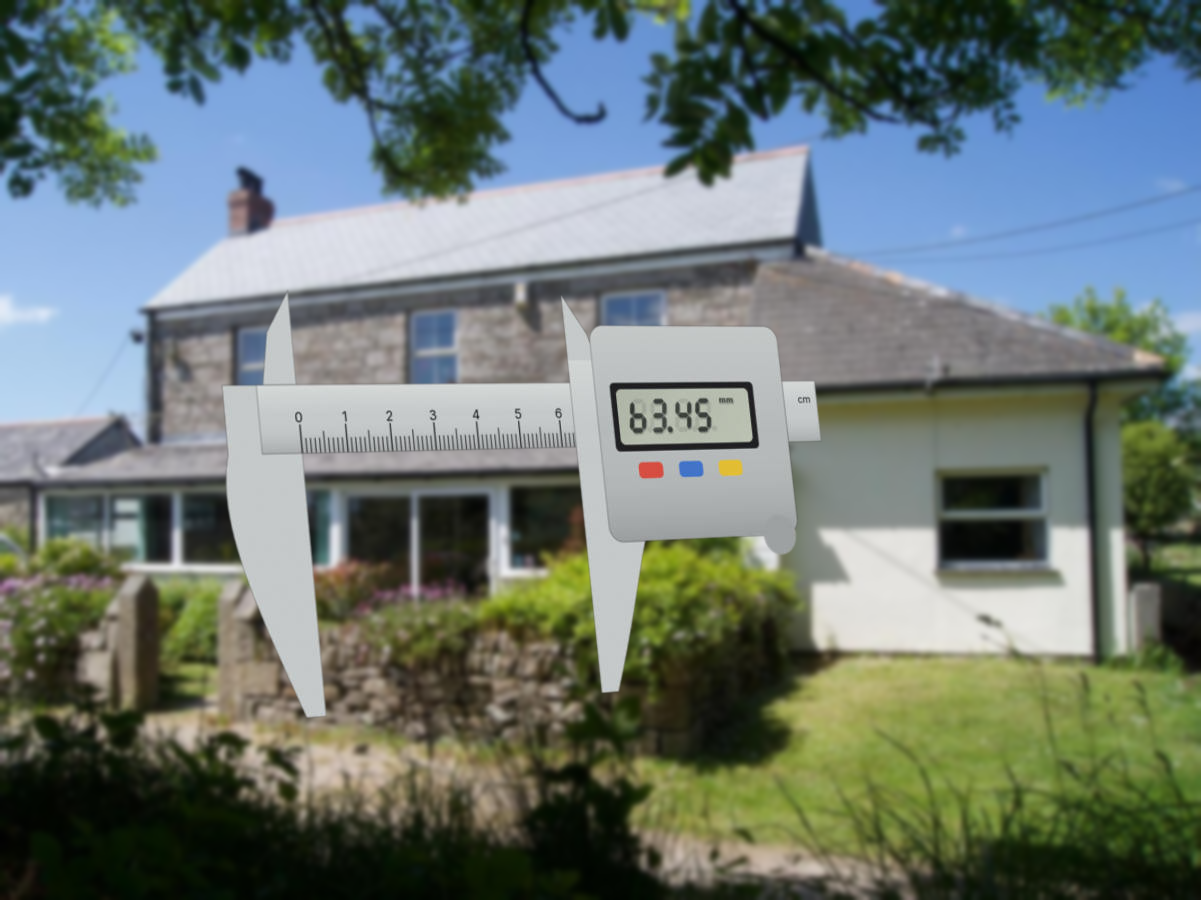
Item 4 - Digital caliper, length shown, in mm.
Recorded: 63.45 mm
